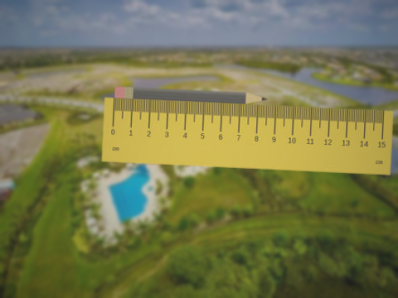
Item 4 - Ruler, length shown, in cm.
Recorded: 8.5 cm
